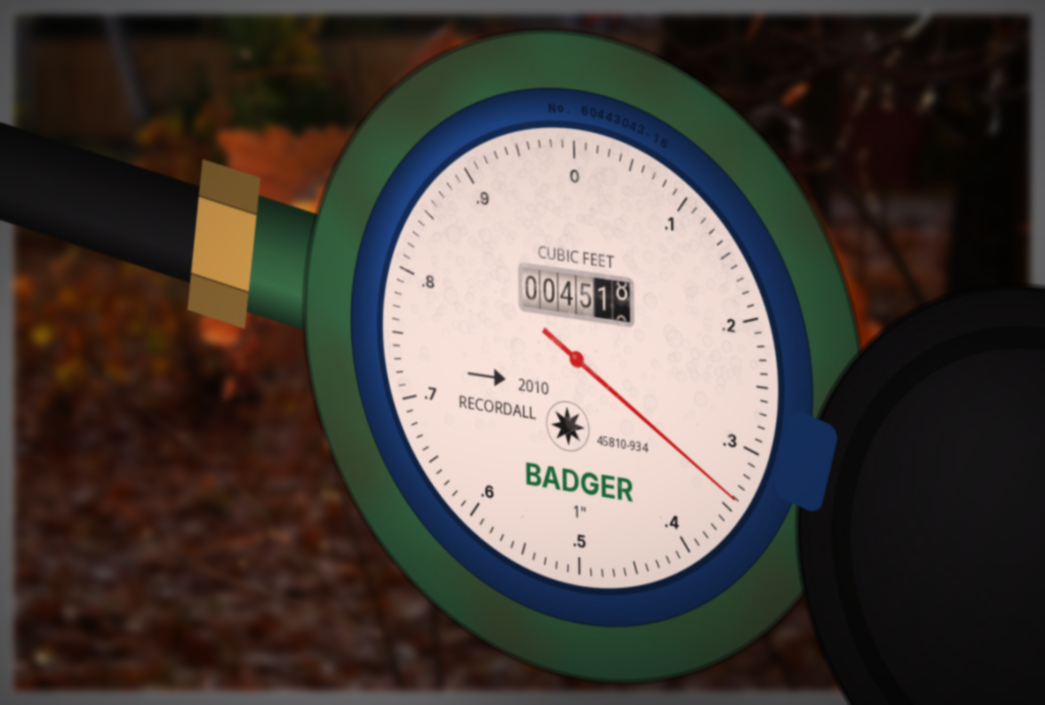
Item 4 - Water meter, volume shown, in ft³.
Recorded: 4518.34 ft³
